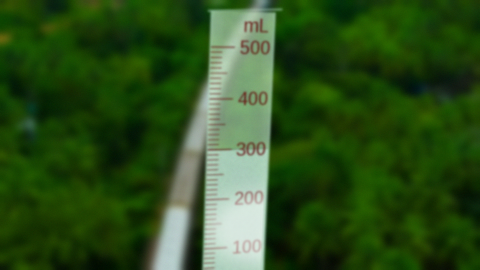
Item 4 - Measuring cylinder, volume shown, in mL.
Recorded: 300 mL
